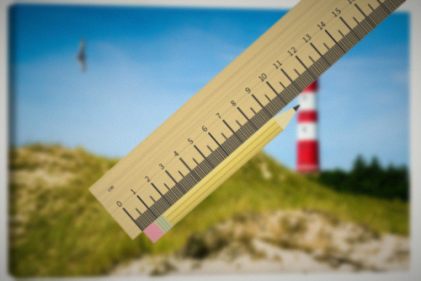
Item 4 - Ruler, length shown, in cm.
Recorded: 10.5 cm
